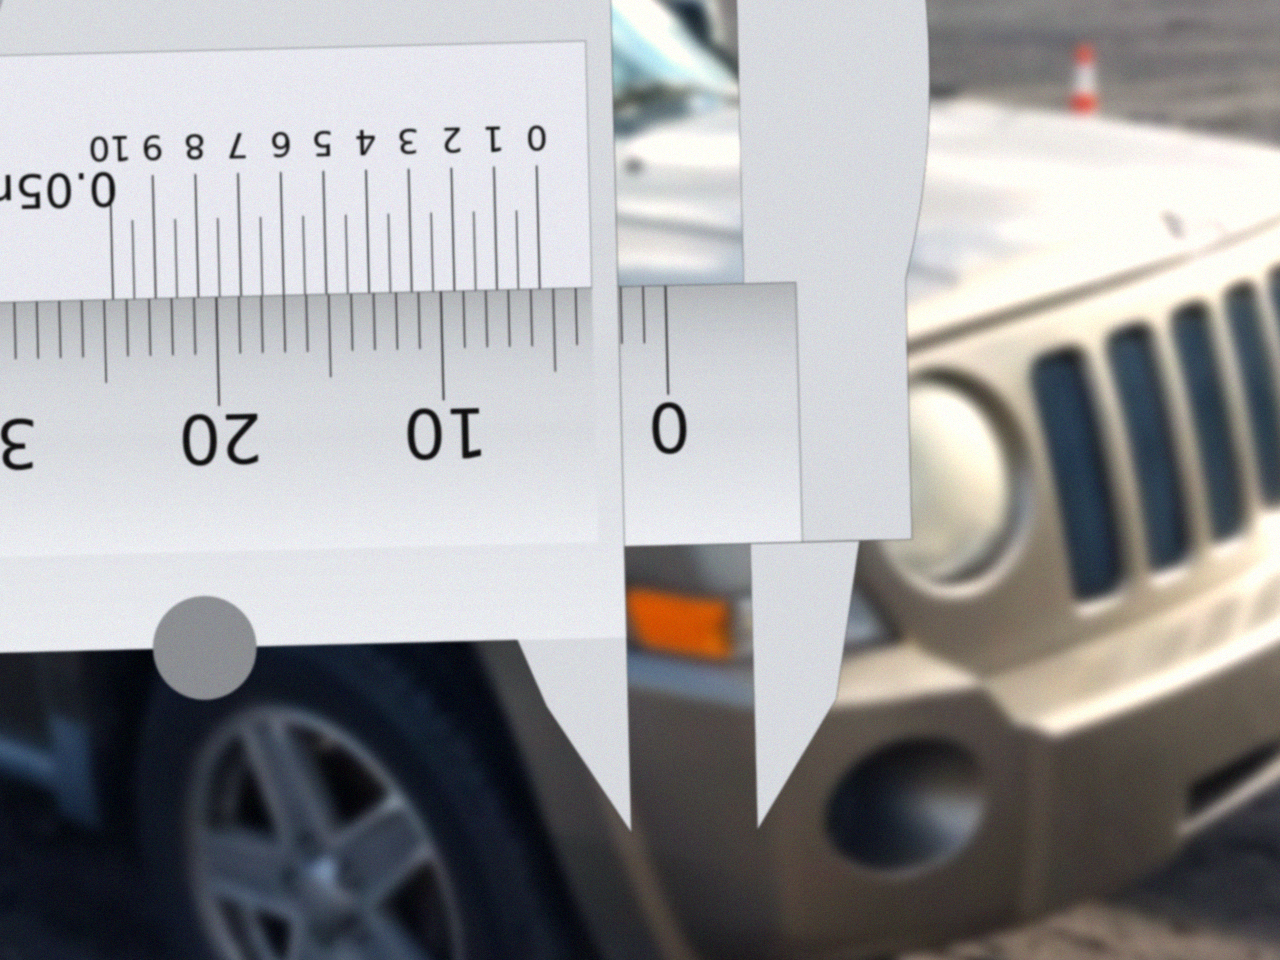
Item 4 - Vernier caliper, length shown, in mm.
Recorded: 5.6 mm
